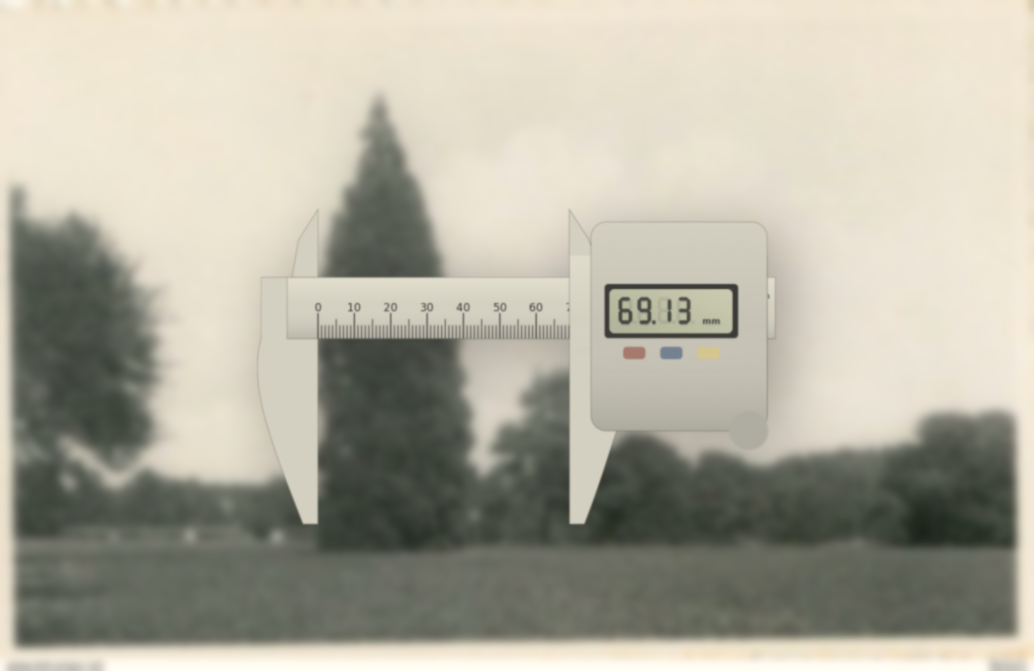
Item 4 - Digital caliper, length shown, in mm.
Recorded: 69.13 mm
